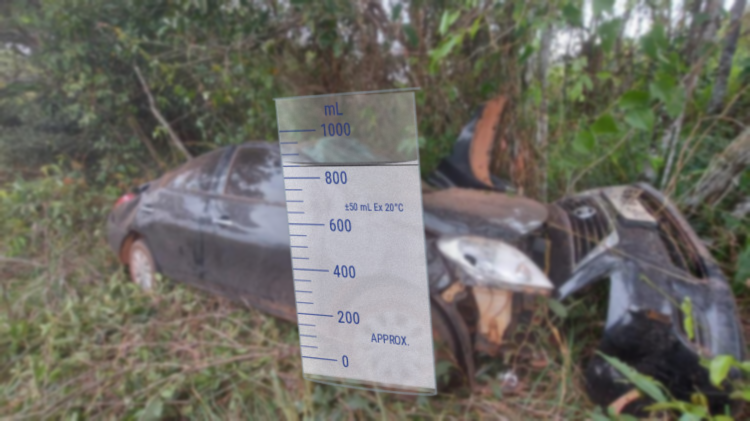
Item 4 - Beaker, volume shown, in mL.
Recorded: 850 mL
